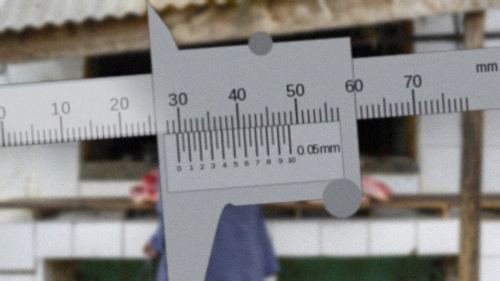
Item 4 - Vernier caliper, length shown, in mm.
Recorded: 29.5 mm
